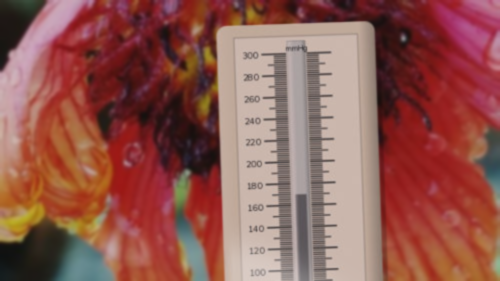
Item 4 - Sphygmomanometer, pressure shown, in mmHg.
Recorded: 170 mmHg
